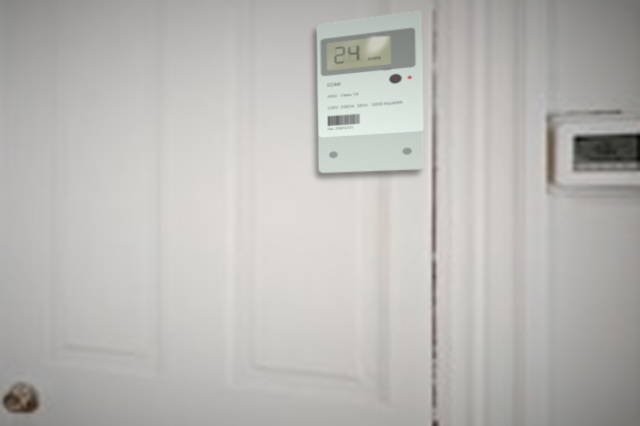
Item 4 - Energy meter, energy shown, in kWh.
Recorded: 24 kWh
